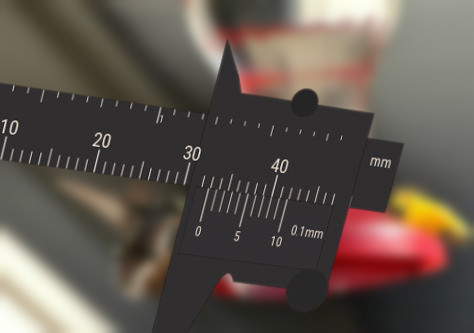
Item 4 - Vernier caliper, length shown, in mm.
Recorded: 32.8 mm
